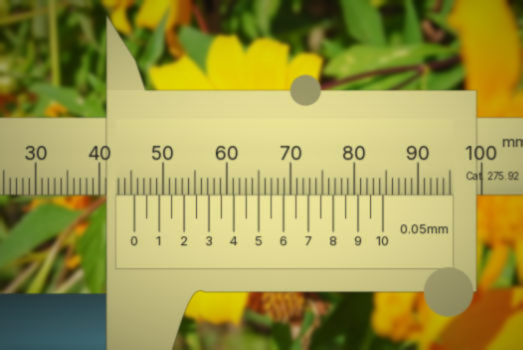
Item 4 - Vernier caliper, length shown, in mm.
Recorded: 45.5 mm
